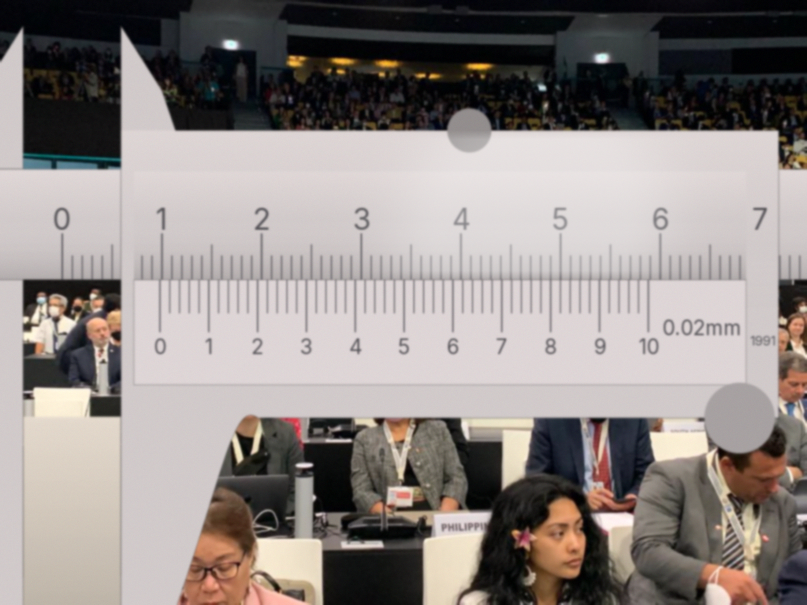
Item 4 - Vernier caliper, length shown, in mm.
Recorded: 9.8 mm
